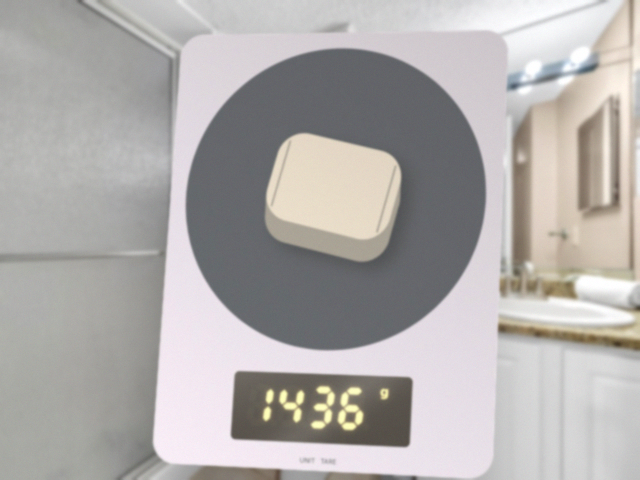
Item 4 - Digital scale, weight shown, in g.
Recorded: 1436 g
